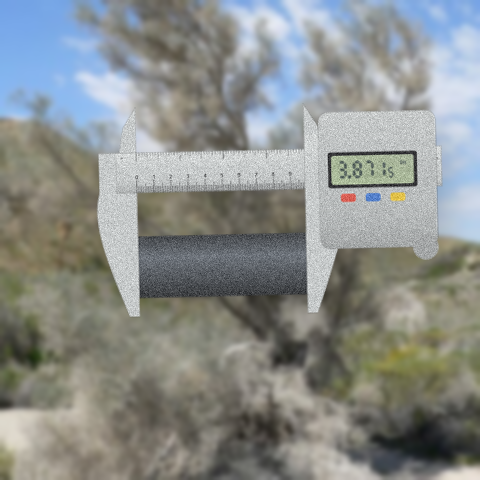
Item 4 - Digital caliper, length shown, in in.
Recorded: 3.8715 in
